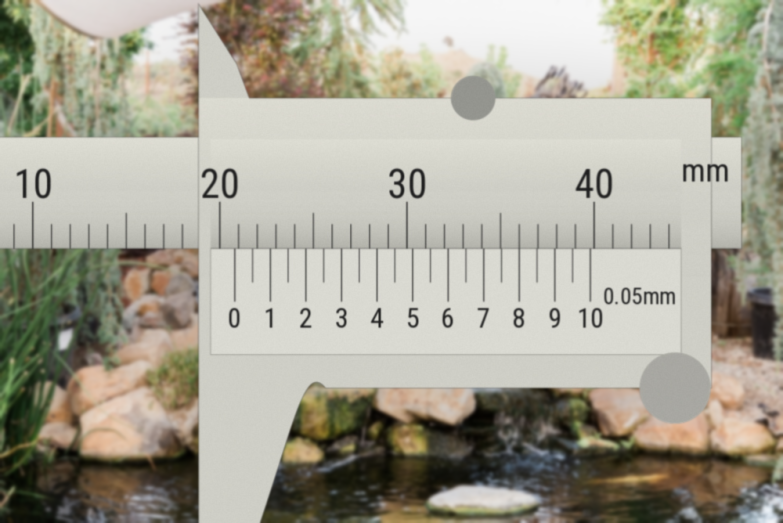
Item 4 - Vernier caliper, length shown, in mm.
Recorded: 20.8 mm
